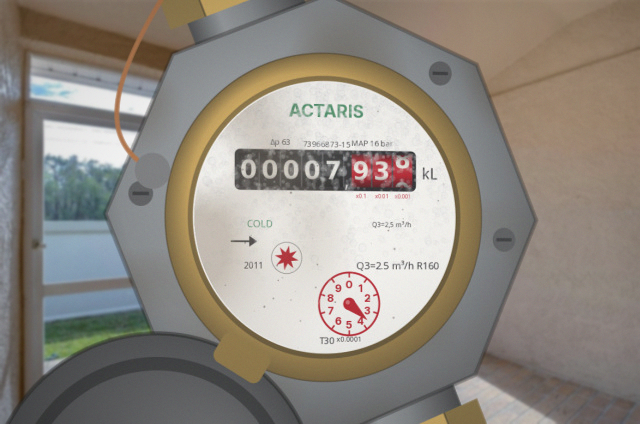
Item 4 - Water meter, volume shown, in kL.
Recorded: 7.9383 kL
